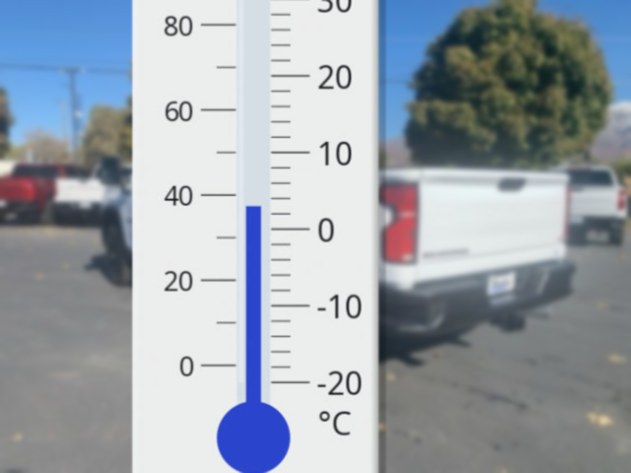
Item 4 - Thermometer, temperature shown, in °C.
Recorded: 3 °C
